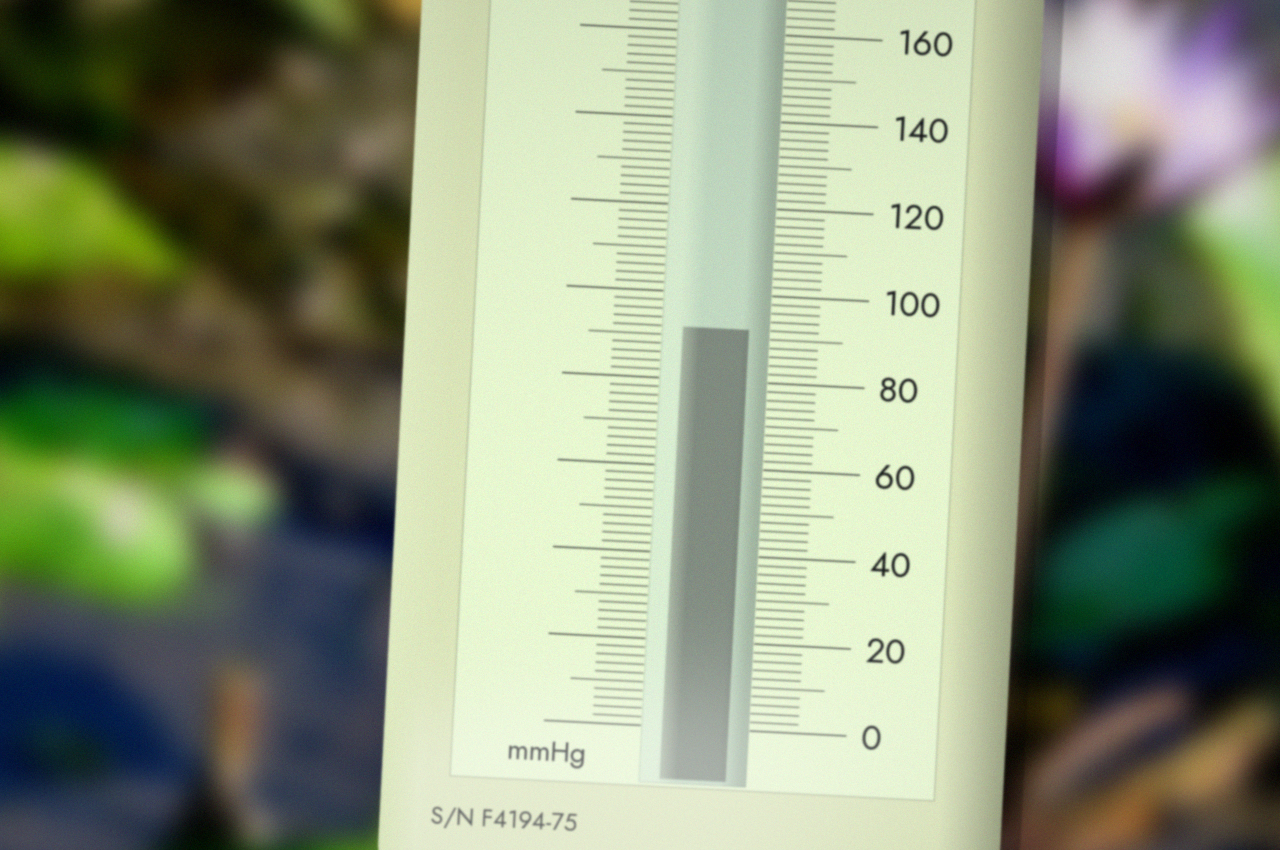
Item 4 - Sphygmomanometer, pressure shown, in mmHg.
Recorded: 92 mmHg
